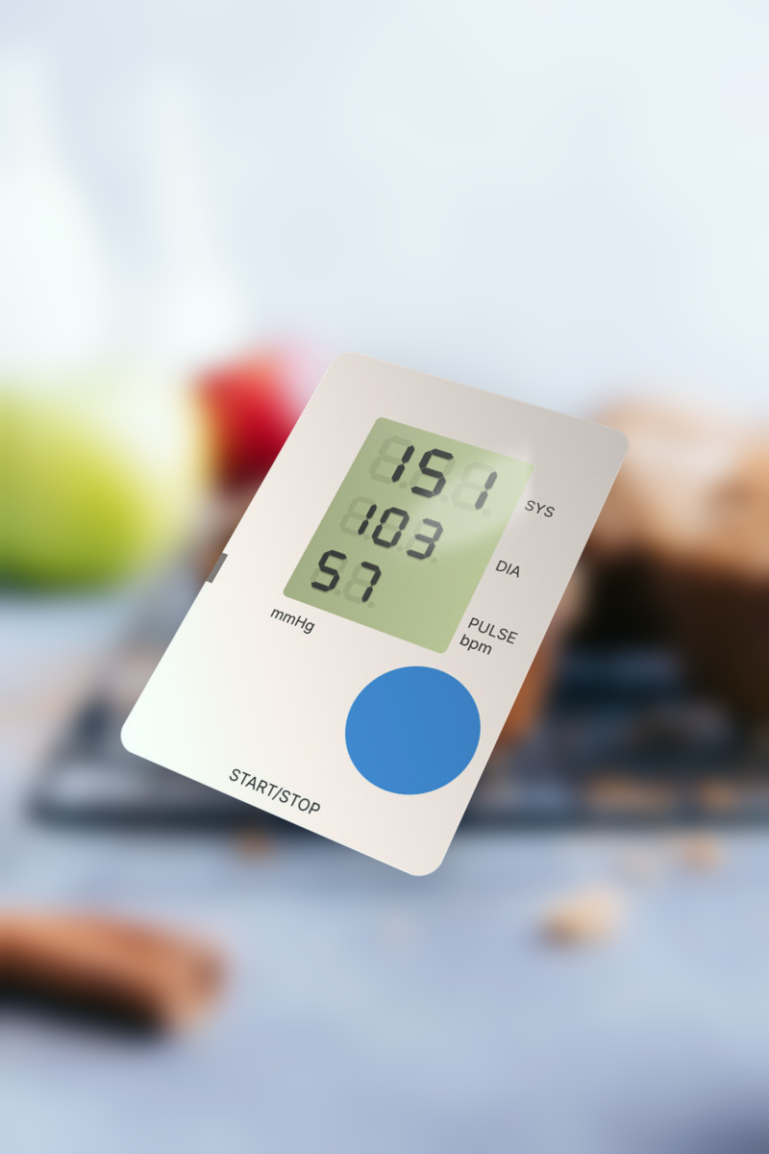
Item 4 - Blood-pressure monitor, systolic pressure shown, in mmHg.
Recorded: 151 mmHg
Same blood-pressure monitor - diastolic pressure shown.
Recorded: 103 mmHg
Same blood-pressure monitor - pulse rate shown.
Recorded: 57 bpm
